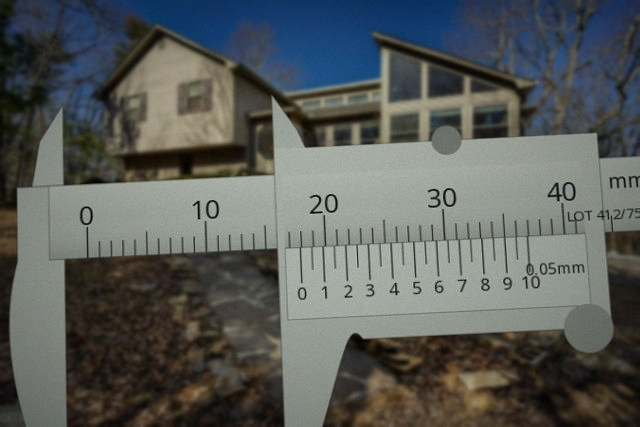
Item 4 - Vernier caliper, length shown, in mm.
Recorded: 17.9 mm
